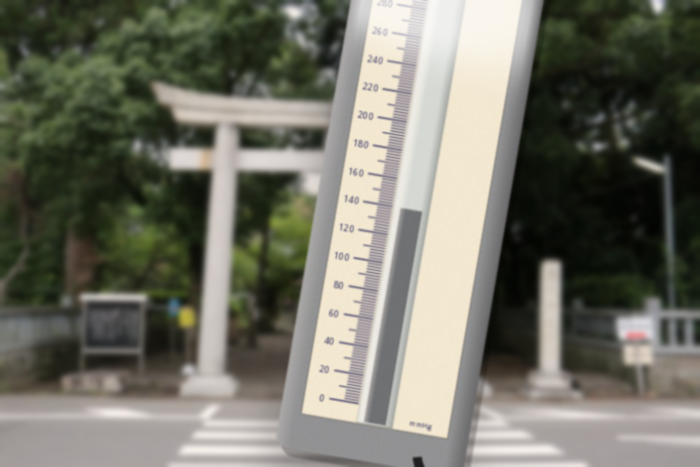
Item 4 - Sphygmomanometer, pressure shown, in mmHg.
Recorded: 140 mmHg
